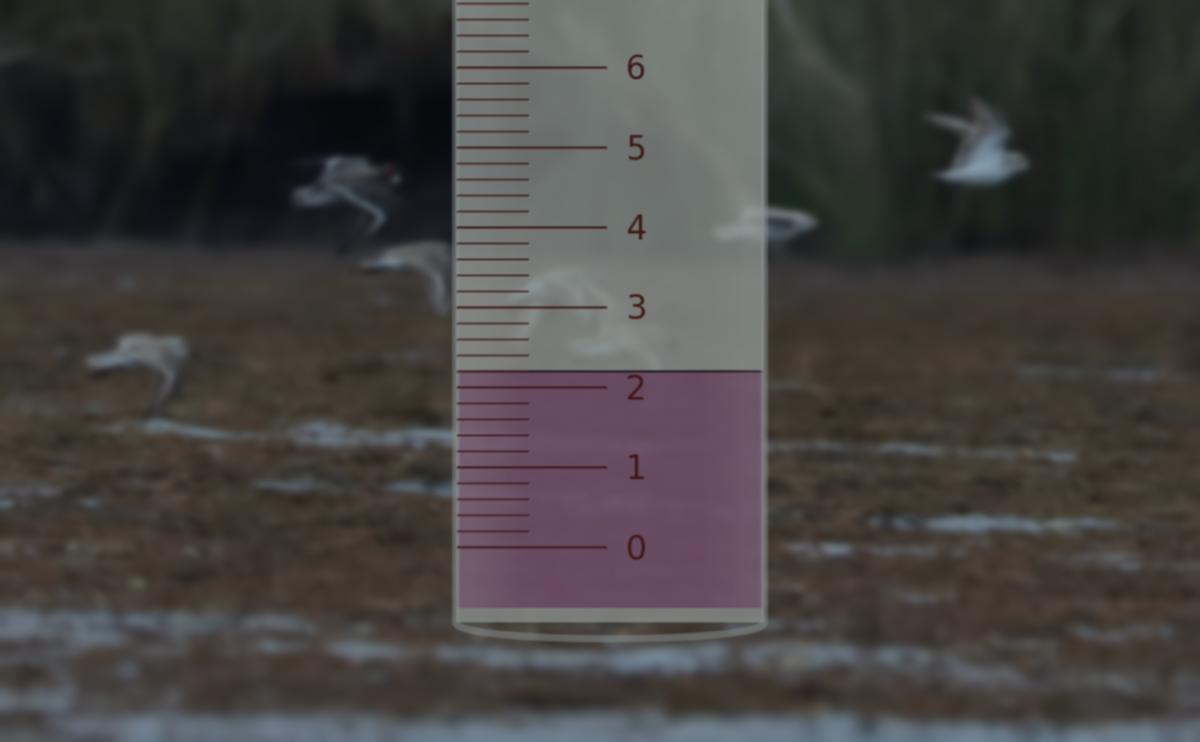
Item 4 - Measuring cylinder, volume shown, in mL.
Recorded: 2.2 mL
